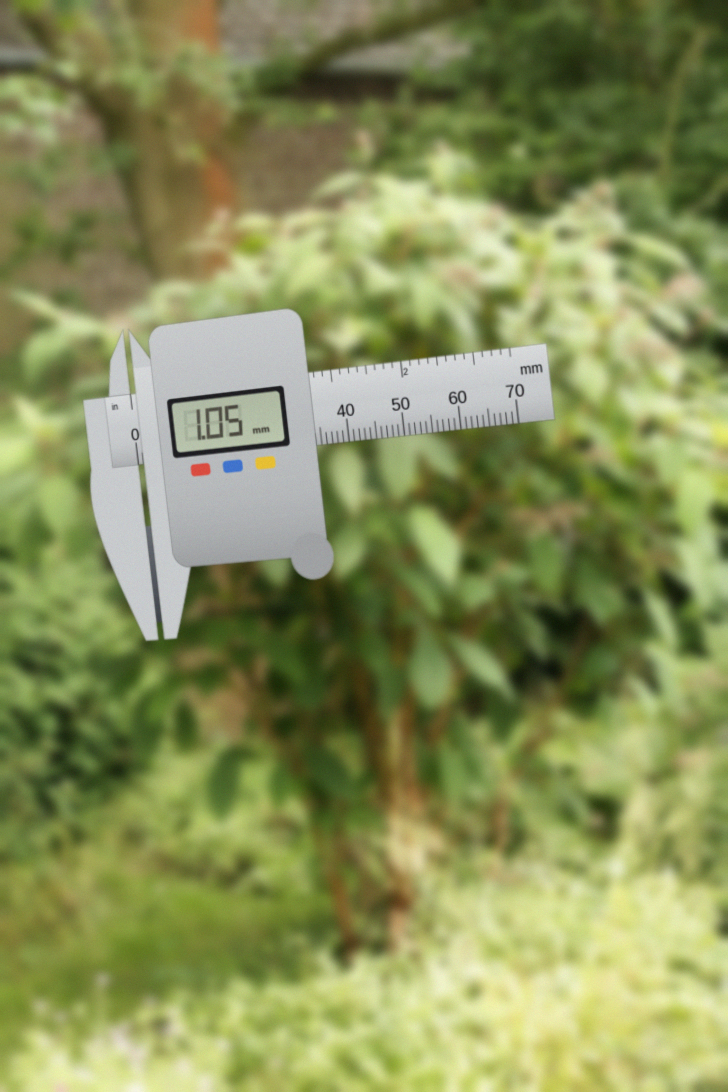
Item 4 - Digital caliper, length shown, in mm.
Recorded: 1.05 mm
